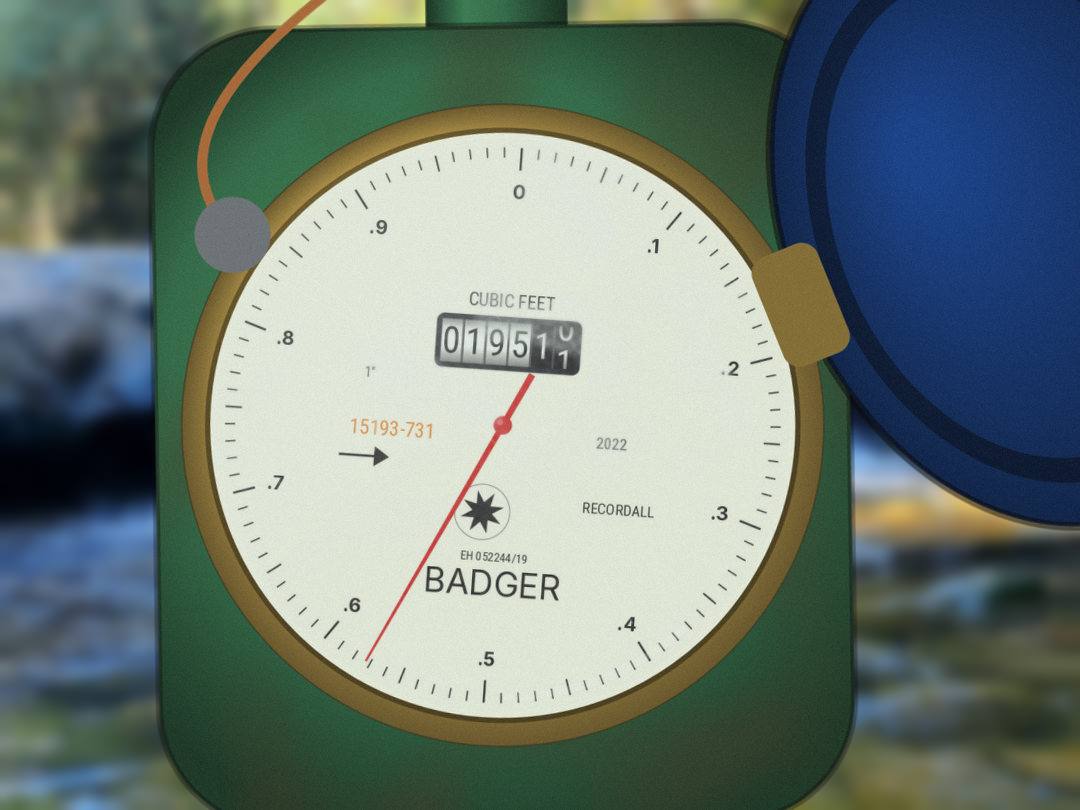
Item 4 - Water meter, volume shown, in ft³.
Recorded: 19510.57 ft³
